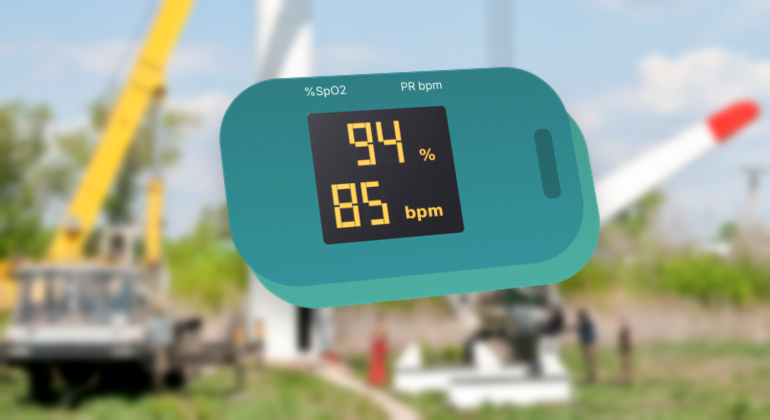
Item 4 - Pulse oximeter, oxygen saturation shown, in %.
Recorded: 94 %
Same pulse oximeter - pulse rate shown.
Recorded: 85 bpm
